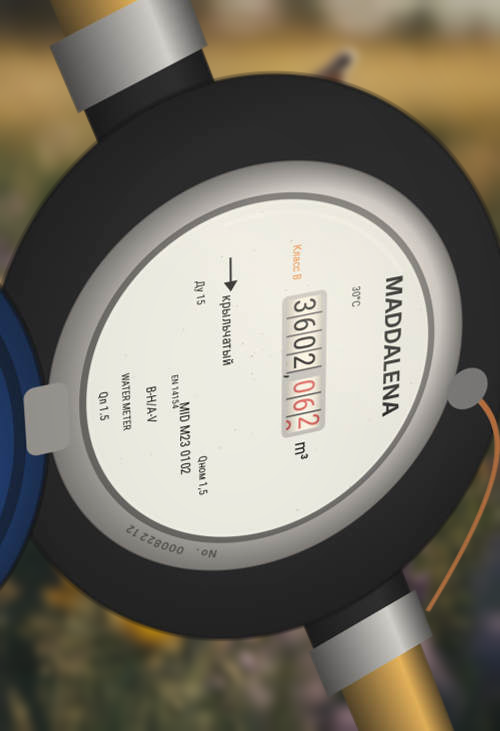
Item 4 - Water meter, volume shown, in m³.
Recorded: 3602.062 m³
